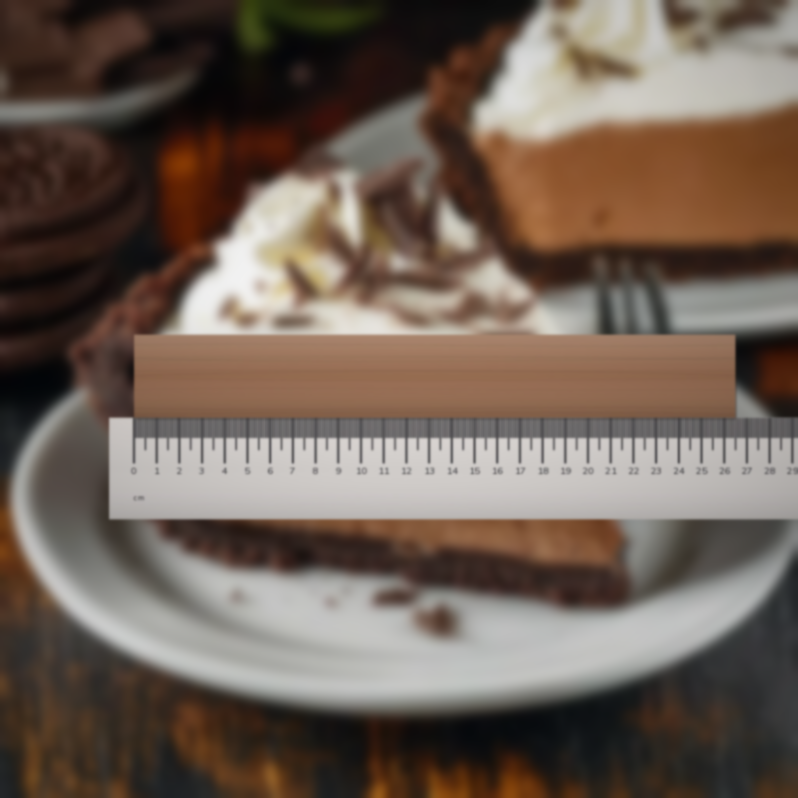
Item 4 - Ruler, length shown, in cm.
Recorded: 26.5 cm
